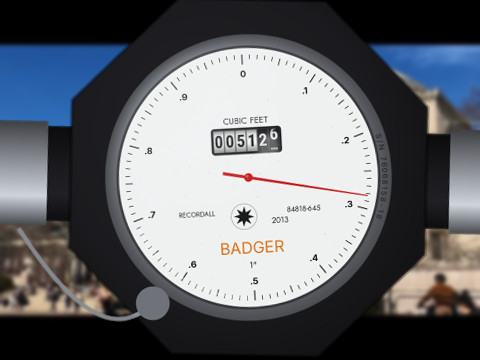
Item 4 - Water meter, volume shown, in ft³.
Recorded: 5126.28 ft³
